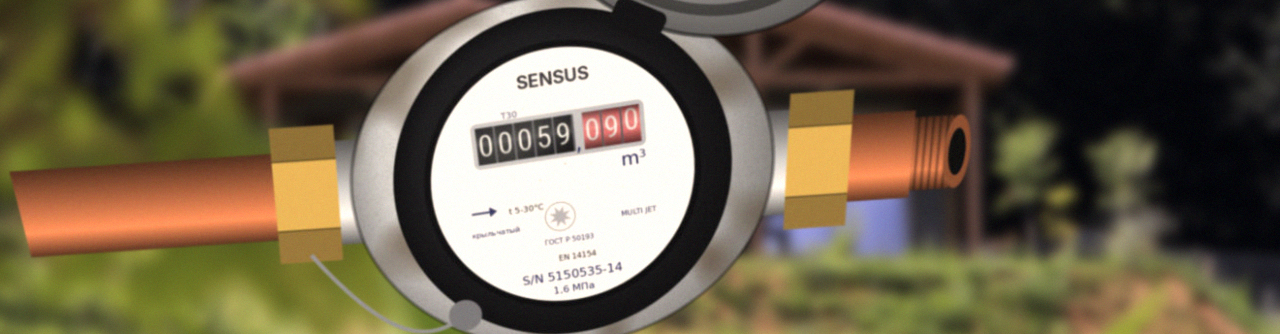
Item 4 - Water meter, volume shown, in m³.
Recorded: 59.090 m³
